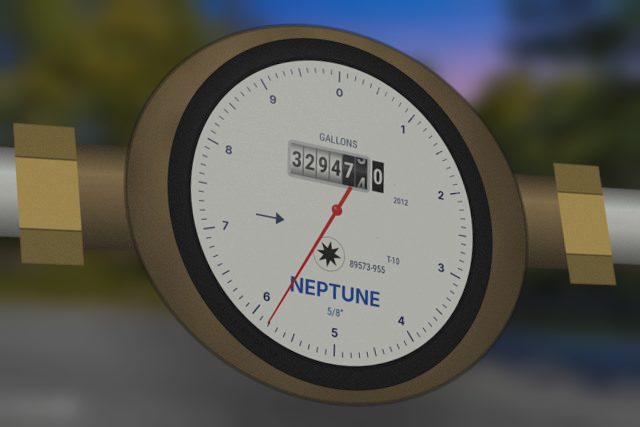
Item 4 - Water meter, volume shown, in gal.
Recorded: 3294735.8 gal
